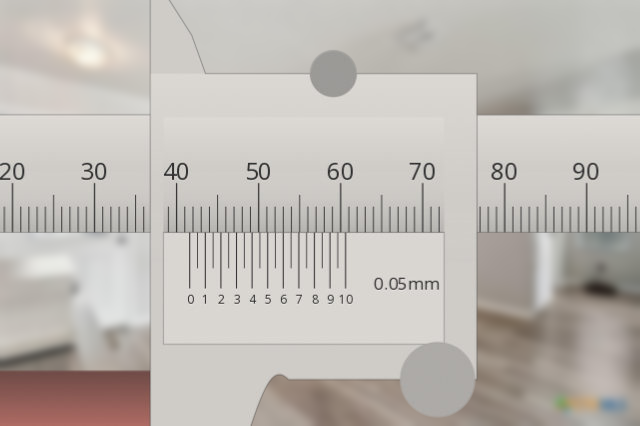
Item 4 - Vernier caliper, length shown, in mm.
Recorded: 41.6 mm
